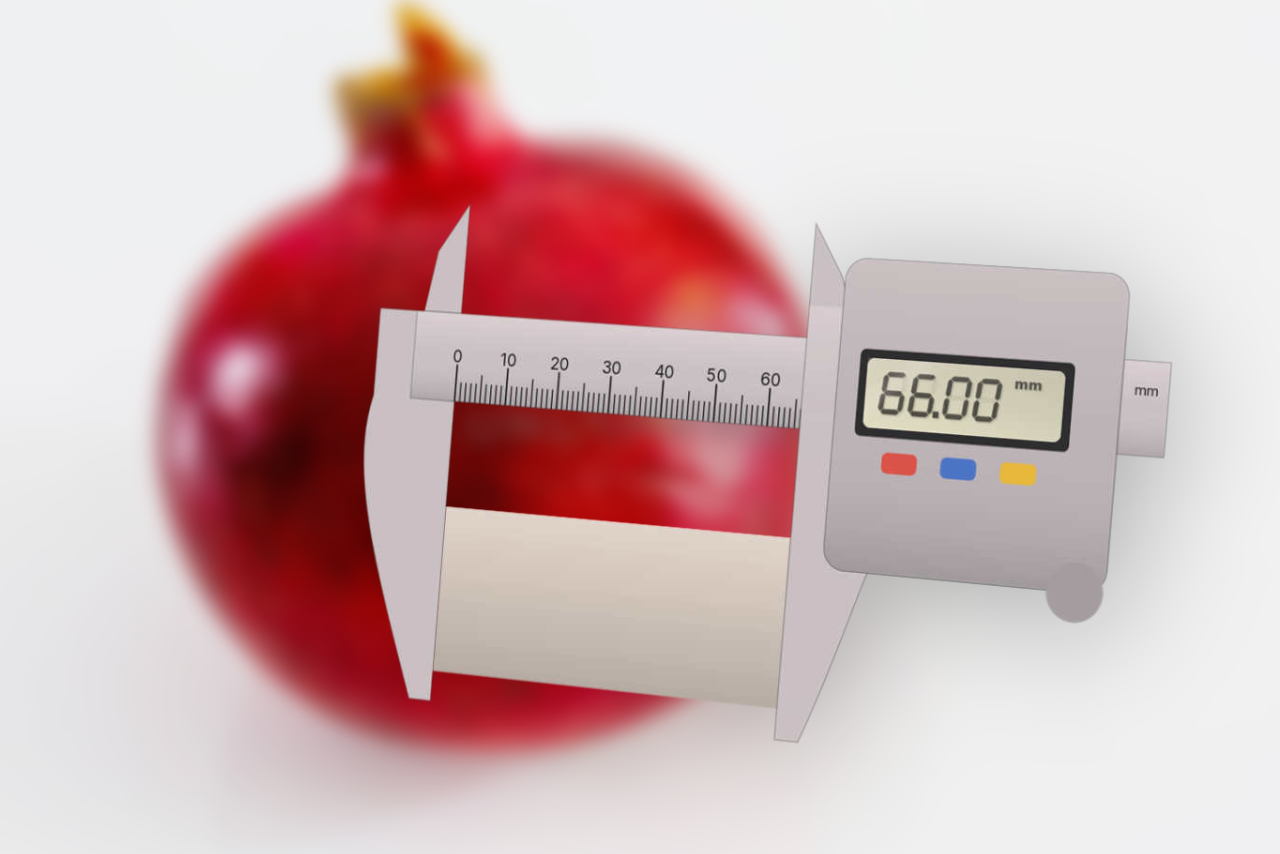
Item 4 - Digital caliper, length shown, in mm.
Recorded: 66.00 mm
